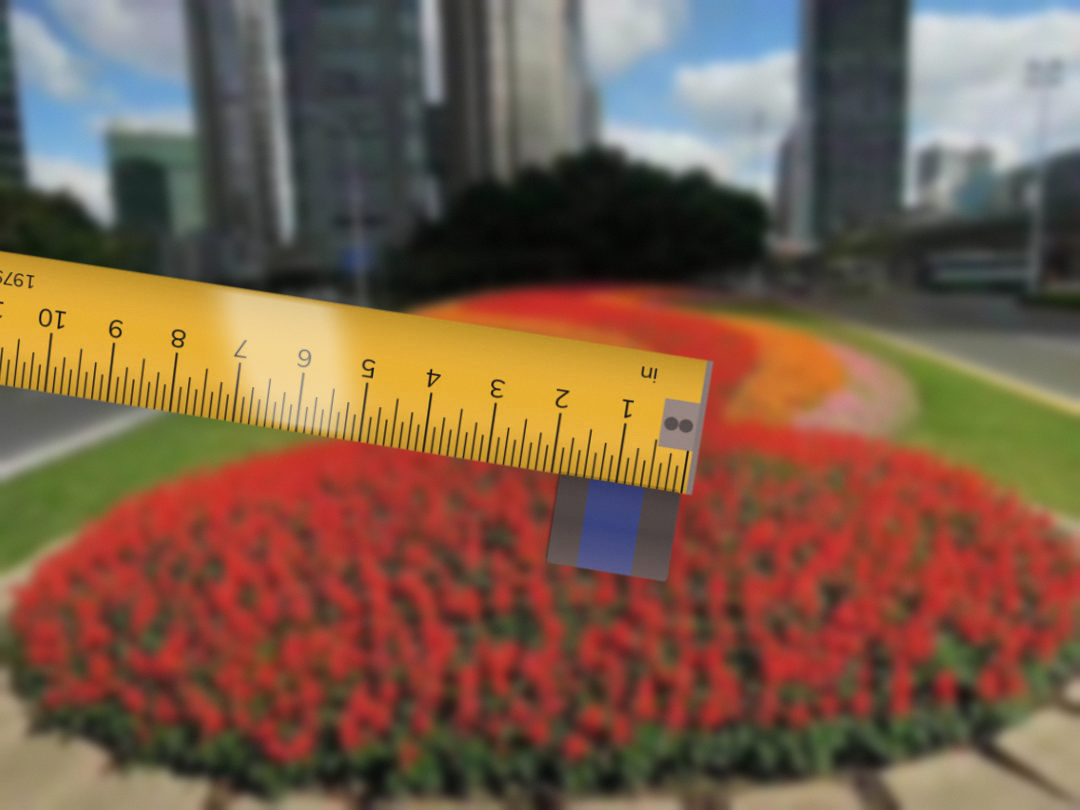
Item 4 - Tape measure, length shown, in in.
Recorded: 1.875 in
